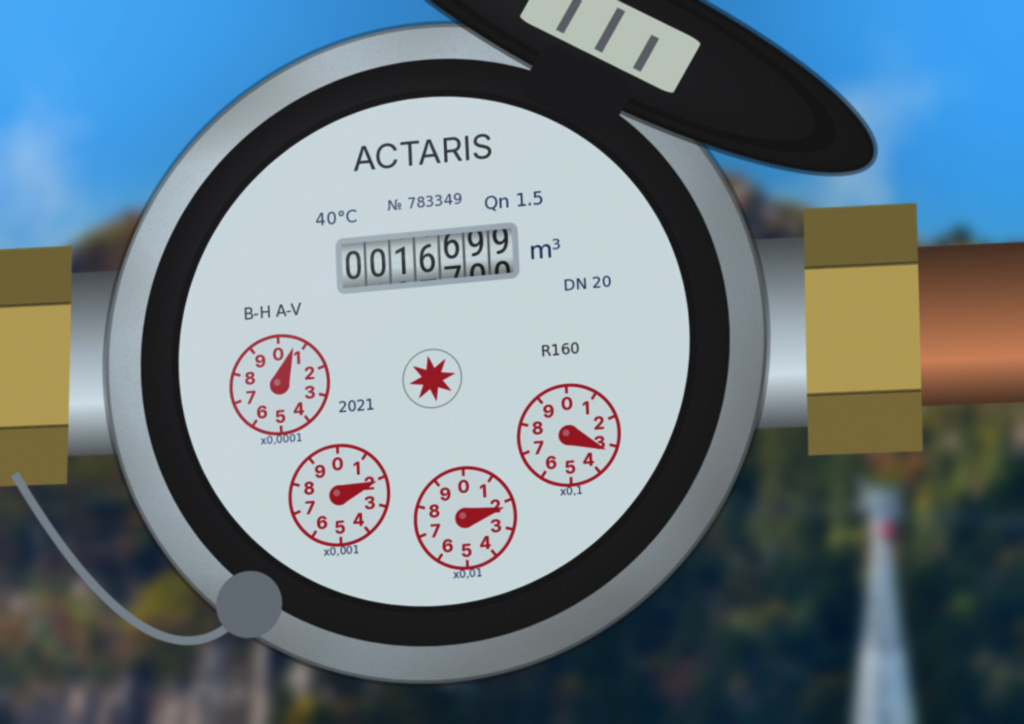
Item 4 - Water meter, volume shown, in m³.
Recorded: 16699.3220 m³
